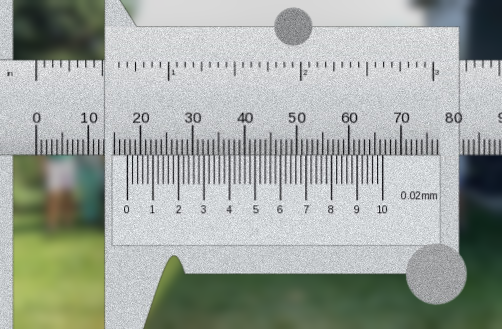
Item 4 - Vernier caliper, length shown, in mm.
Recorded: 17.5 mm
